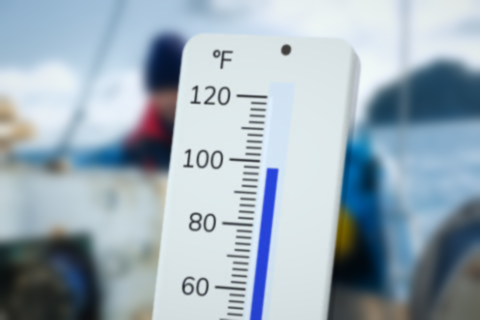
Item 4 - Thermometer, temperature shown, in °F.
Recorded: 98 °F
